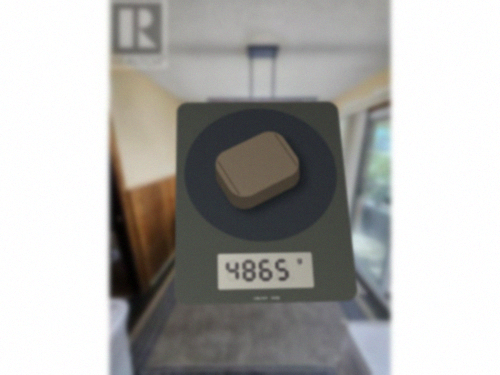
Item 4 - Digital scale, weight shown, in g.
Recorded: 4865 g
